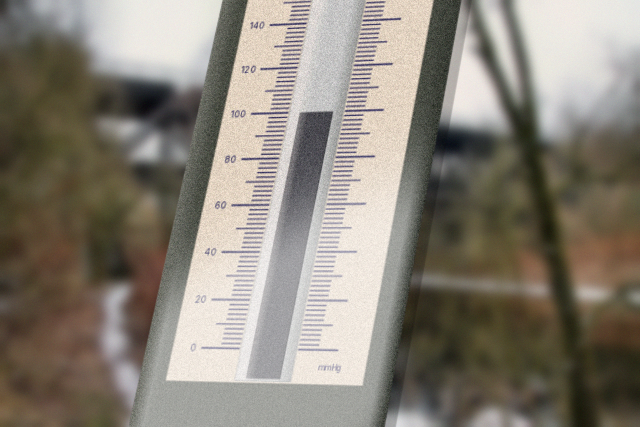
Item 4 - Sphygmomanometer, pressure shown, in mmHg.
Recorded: 100 mmHg
